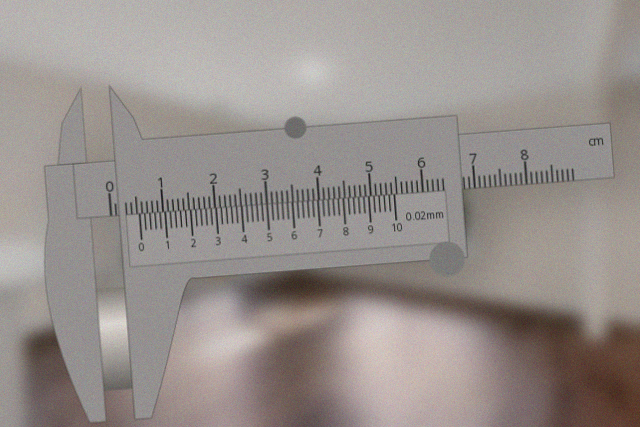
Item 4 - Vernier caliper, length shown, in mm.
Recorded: 5.5 mm
